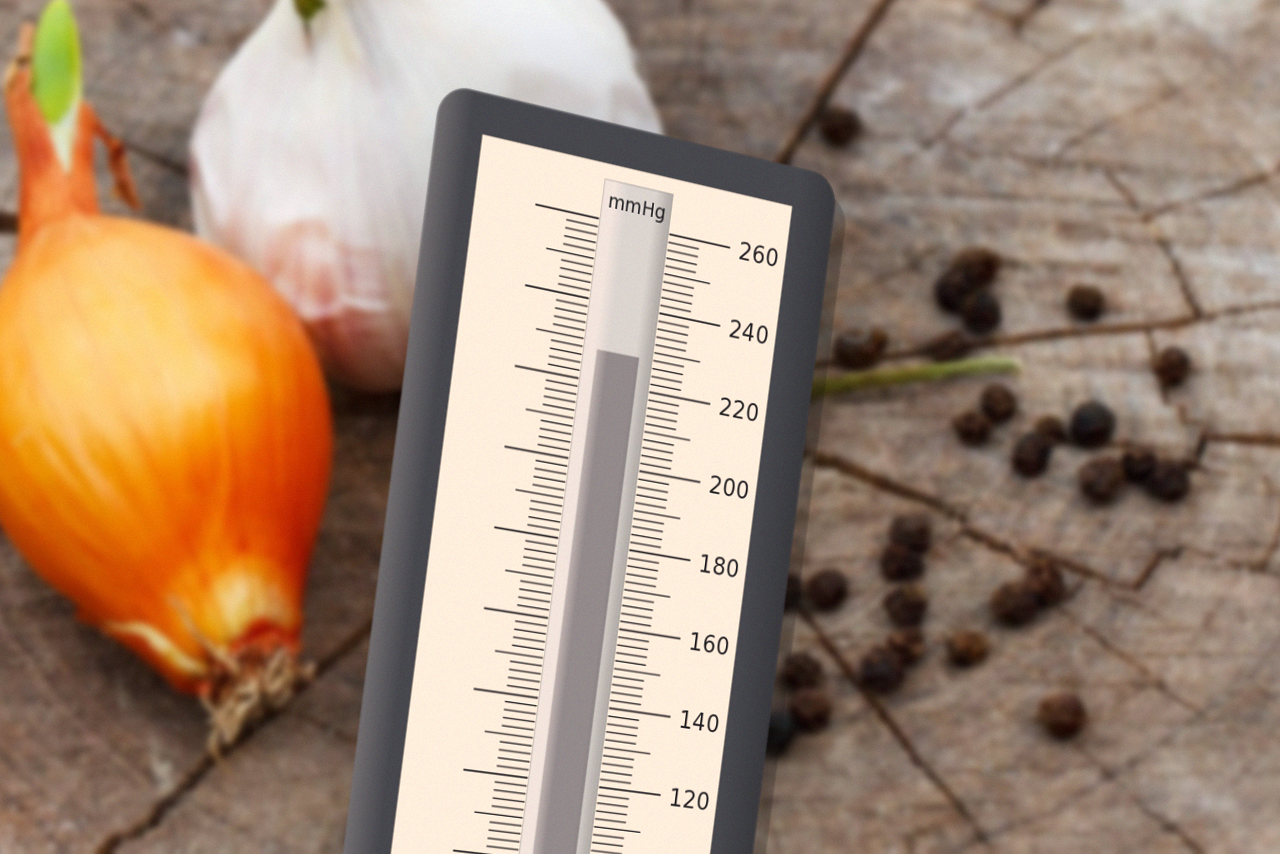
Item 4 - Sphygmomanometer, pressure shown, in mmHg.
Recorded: 228 mmHg
